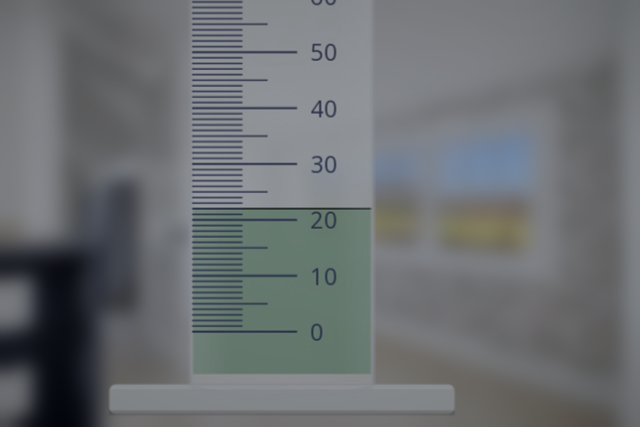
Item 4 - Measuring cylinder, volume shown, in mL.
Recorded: 22 mL
